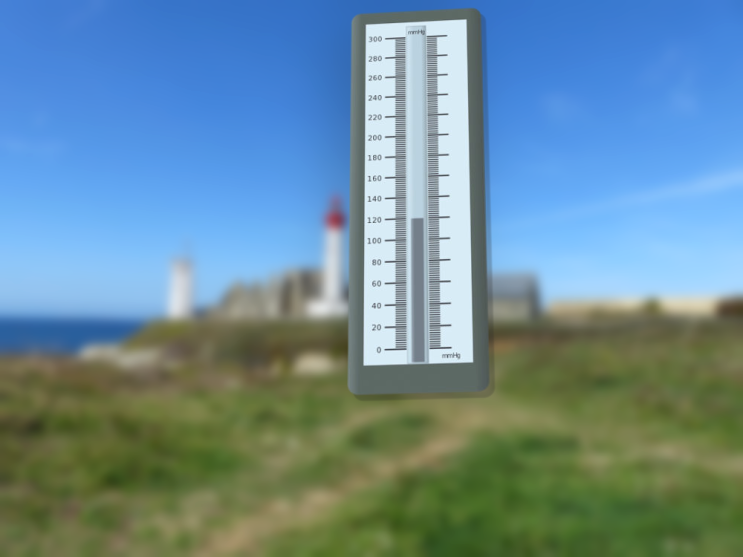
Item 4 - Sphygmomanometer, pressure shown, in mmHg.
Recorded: 120 mmHg
